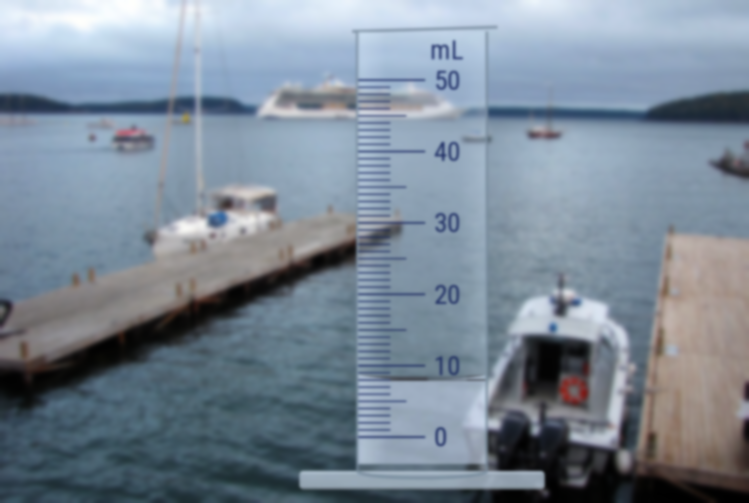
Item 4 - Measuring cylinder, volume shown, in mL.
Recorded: 8 mL
